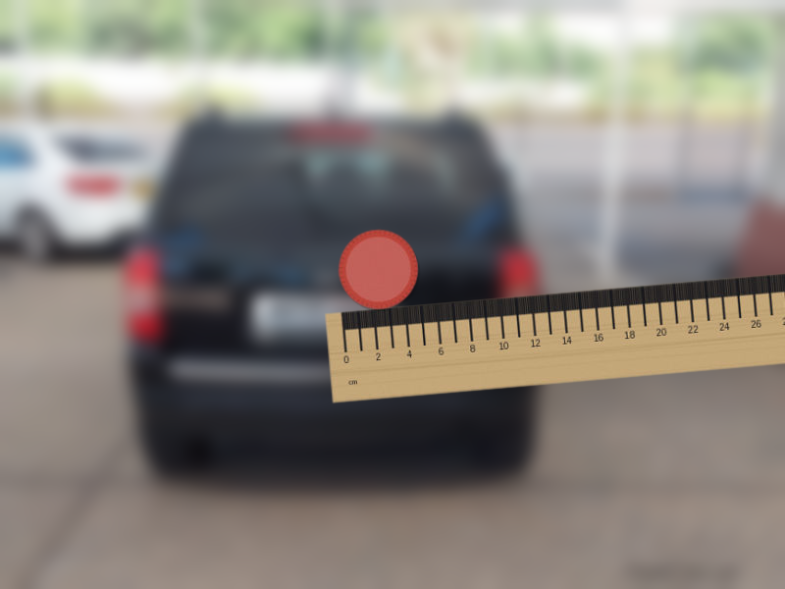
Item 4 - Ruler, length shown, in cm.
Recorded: 5 cm
